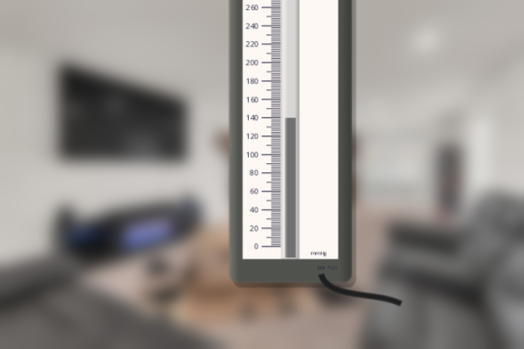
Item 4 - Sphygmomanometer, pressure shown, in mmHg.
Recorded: 140 mmHg
